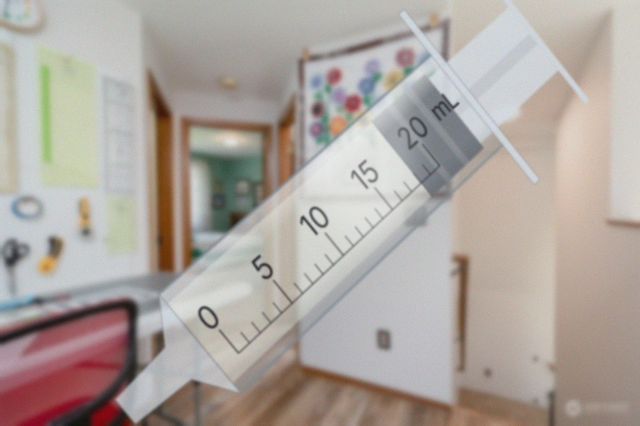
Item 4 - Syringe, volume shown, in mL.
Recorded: 18 mL
